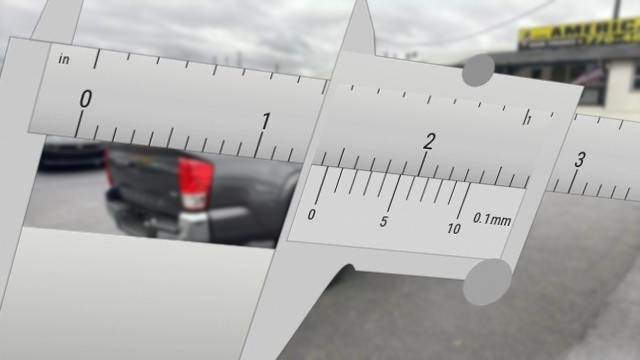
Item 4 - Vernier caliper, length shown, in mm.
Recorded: 14.4 mm
